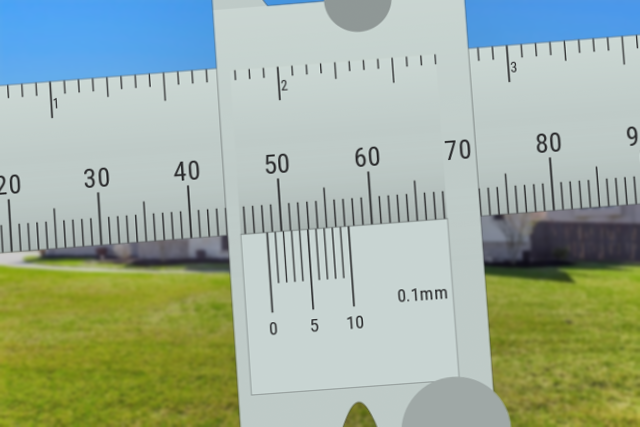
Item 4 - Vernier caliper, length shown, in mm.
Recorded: 48.4 mm
